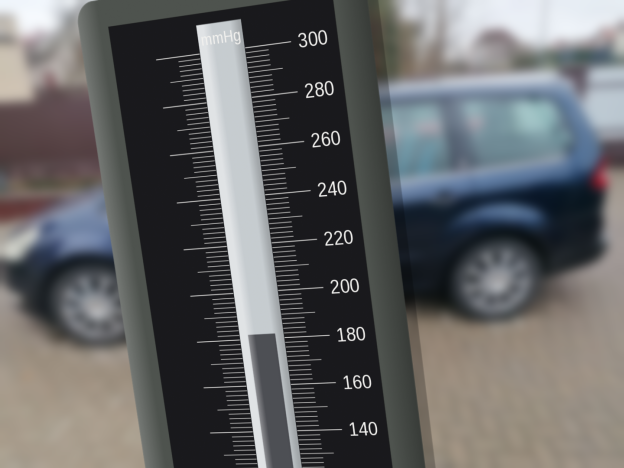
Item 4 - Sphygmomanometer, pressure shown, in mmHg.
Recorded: 182 mmHg
